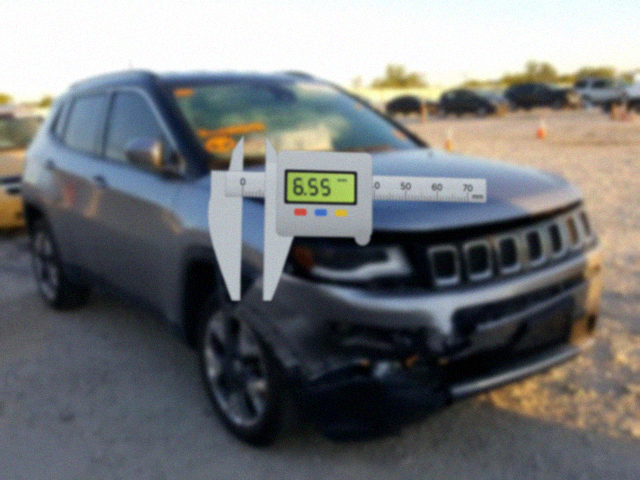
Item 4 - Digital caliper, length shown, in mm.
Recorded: 6.55 mm
